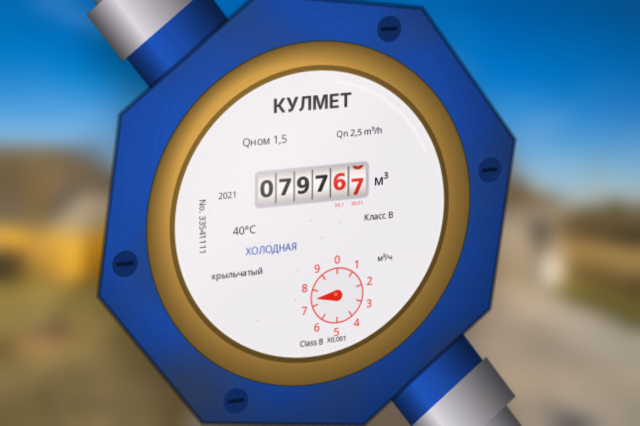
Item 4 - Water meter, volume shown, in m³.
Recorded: 797.667 m³
